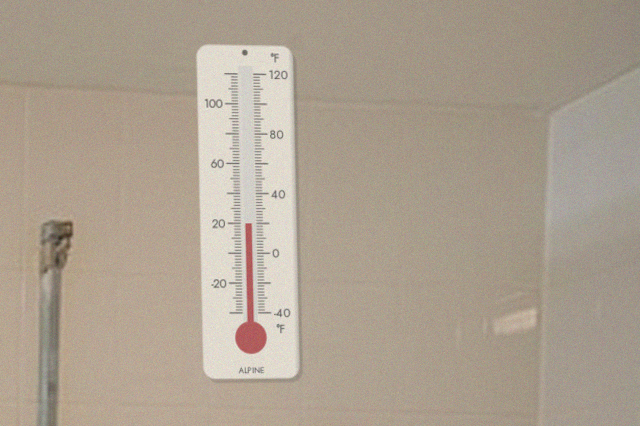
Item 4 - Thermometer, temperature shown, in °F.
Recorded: 20 °F
